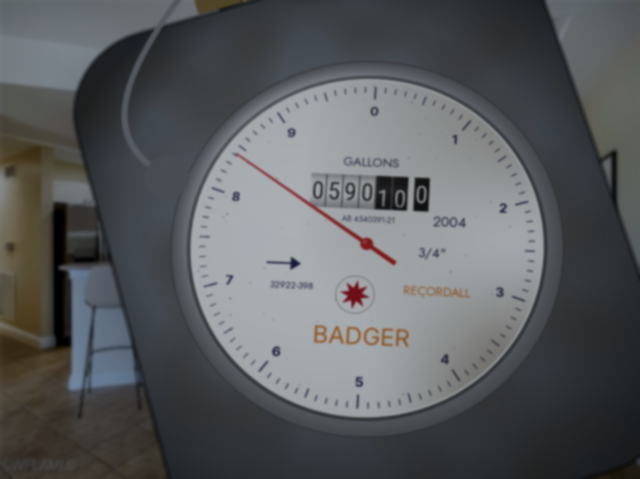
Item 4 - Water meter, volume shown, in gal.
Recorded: 590098.4 gal
